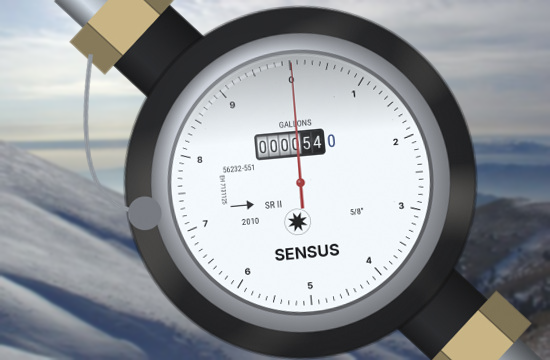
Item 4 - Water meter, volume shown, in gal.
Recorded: 540.0 gal
